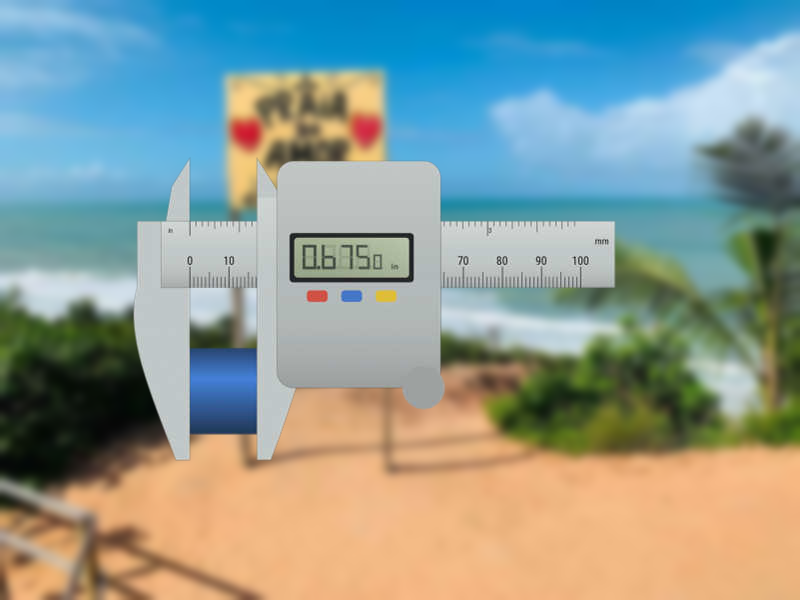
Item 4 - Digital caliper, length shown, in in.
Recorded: 0.6750 in
